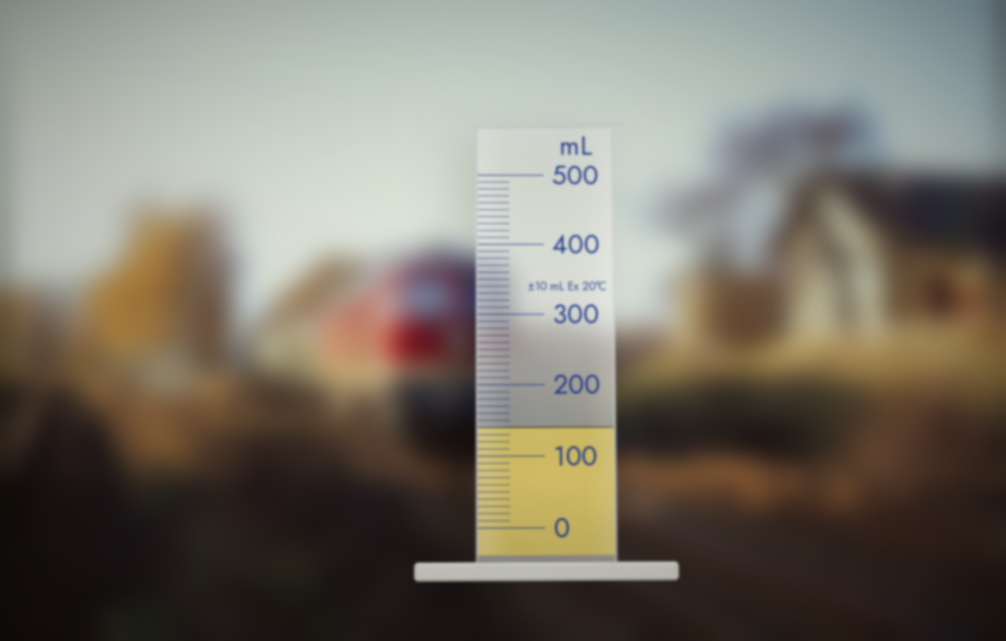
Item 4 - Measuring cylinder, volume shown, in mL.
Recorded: 140 mL
